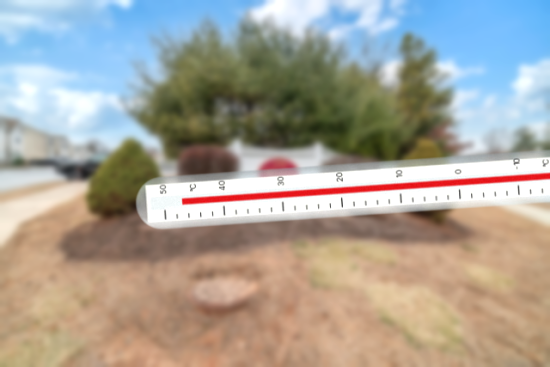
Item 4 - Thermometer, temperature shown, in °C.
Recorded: 47 °C
